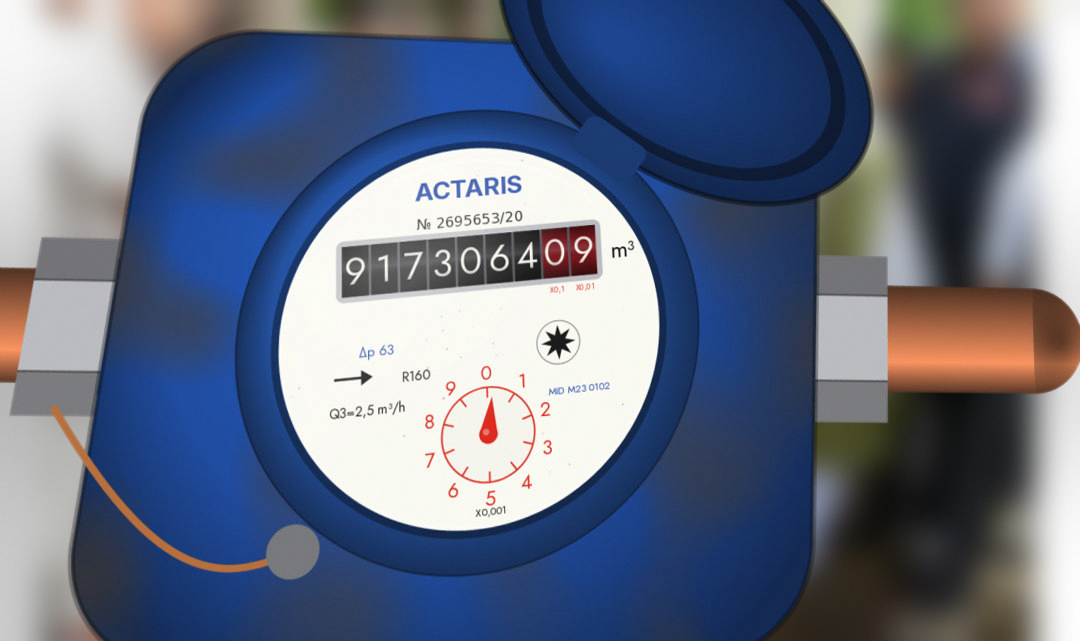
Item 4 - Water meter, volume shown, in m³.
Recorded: 9173064.090 m³
